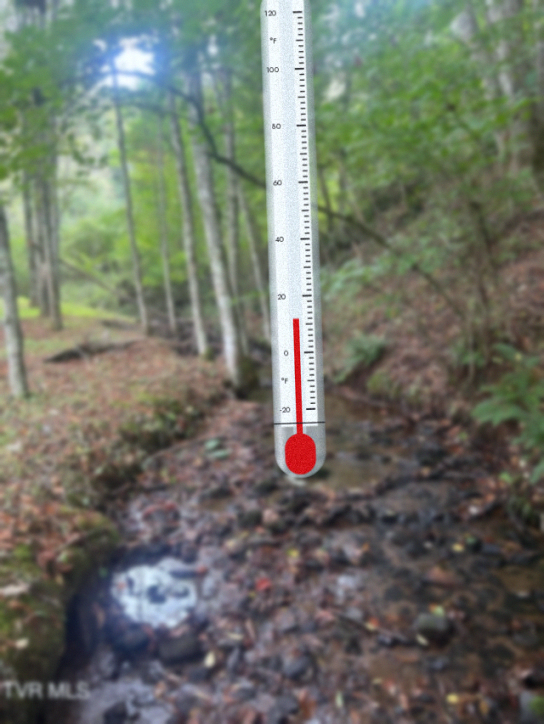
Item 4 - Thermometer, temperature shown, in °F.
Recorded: 12 °F
